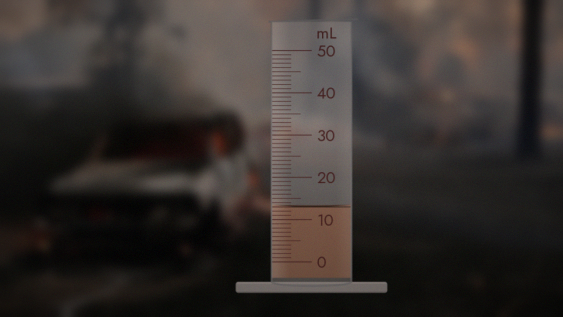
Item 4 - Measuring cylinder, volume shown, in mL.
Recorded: 13 mL
